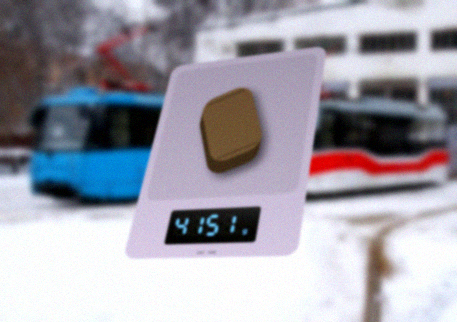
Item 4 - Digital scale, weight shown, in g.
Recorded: 4151 g
